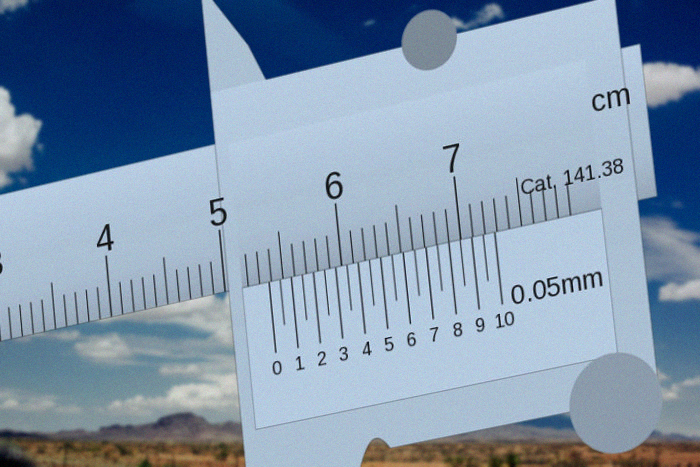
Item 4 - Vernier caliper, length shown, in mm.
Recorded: 53.8 mm
